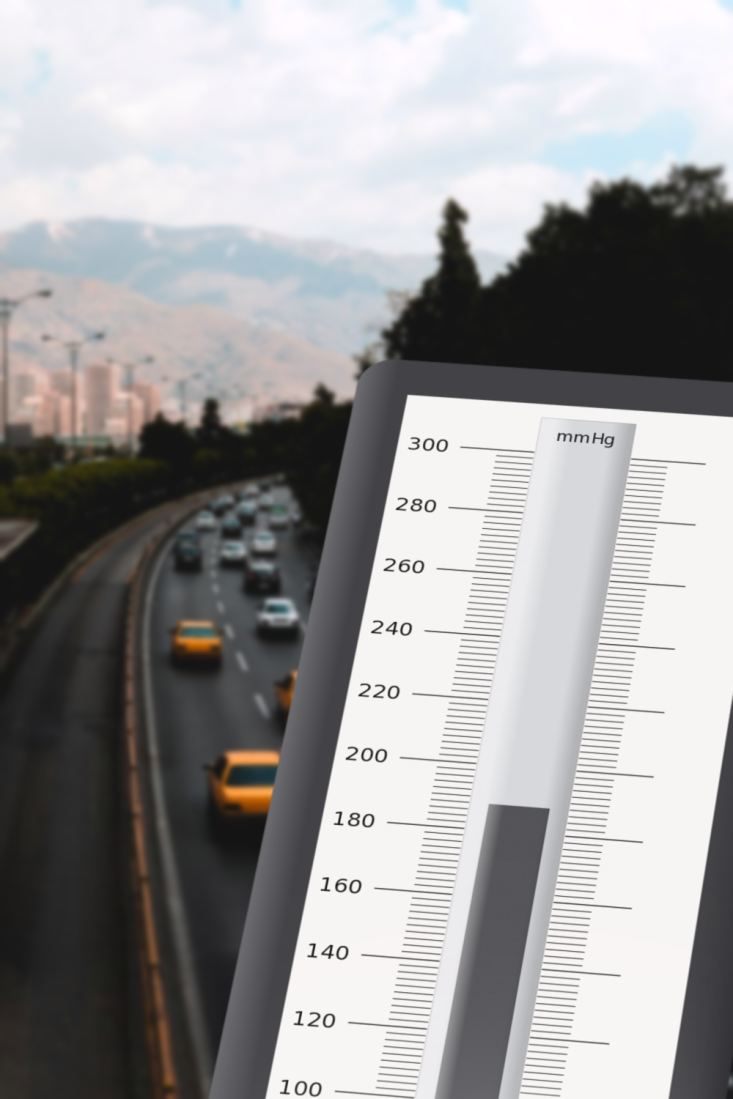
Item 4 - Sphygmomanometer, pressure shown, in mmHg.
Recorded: 188 mmHg
